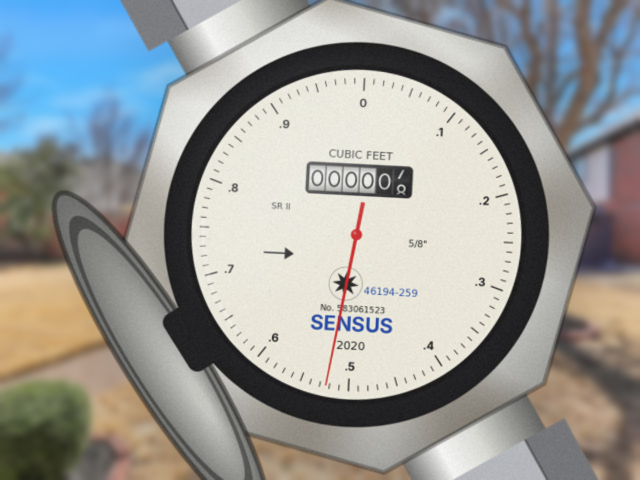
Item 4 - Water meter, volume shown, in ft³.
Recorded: 7.52 ft³
